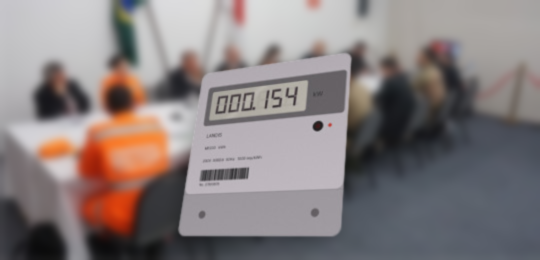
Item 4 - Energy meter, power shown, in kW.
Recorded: 0.154 kW
